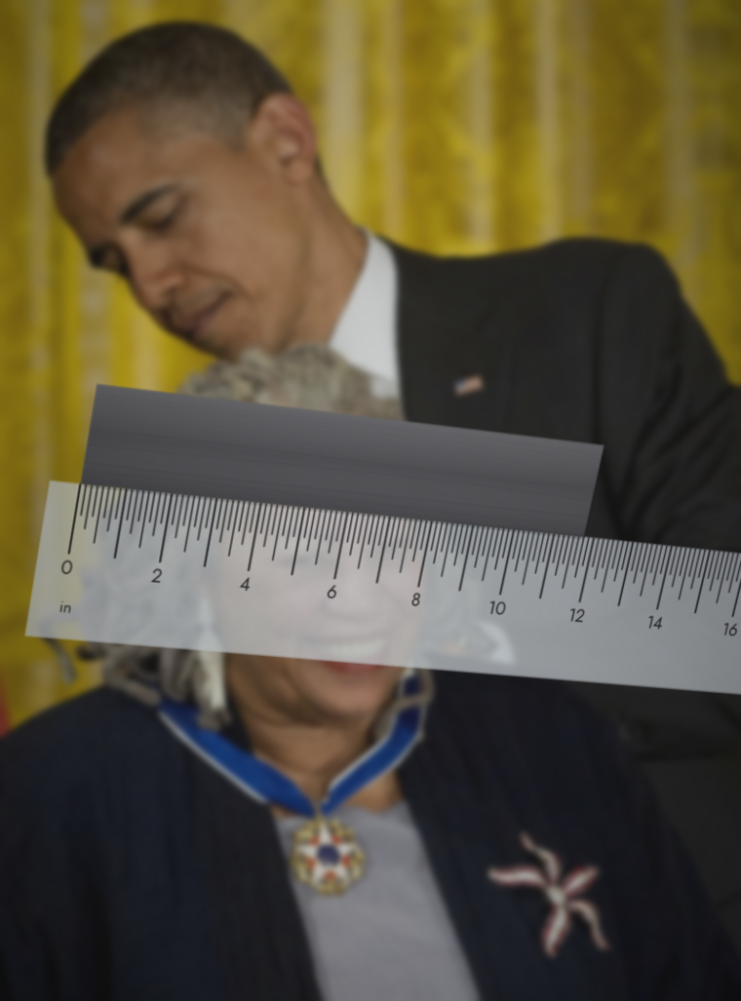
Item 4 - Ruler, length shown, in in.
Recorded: 11.75 in
